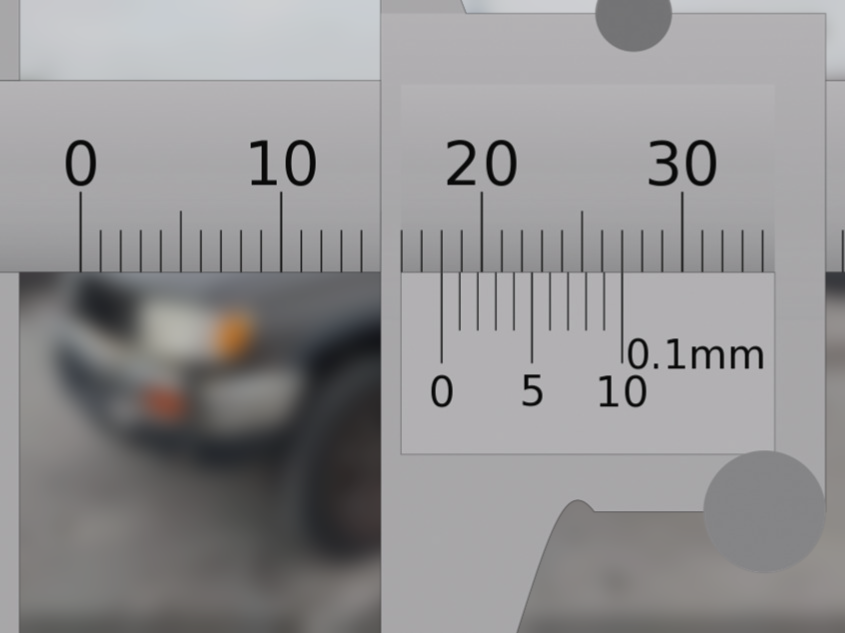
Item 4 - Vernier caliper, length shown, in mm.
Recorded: 18.0 mm
